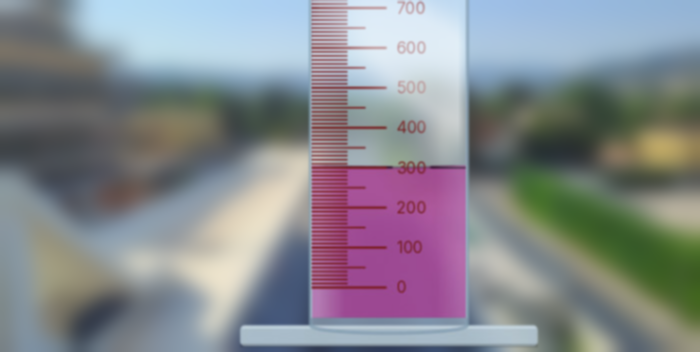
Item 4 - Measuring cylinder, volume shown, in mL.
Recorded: 300 mL
